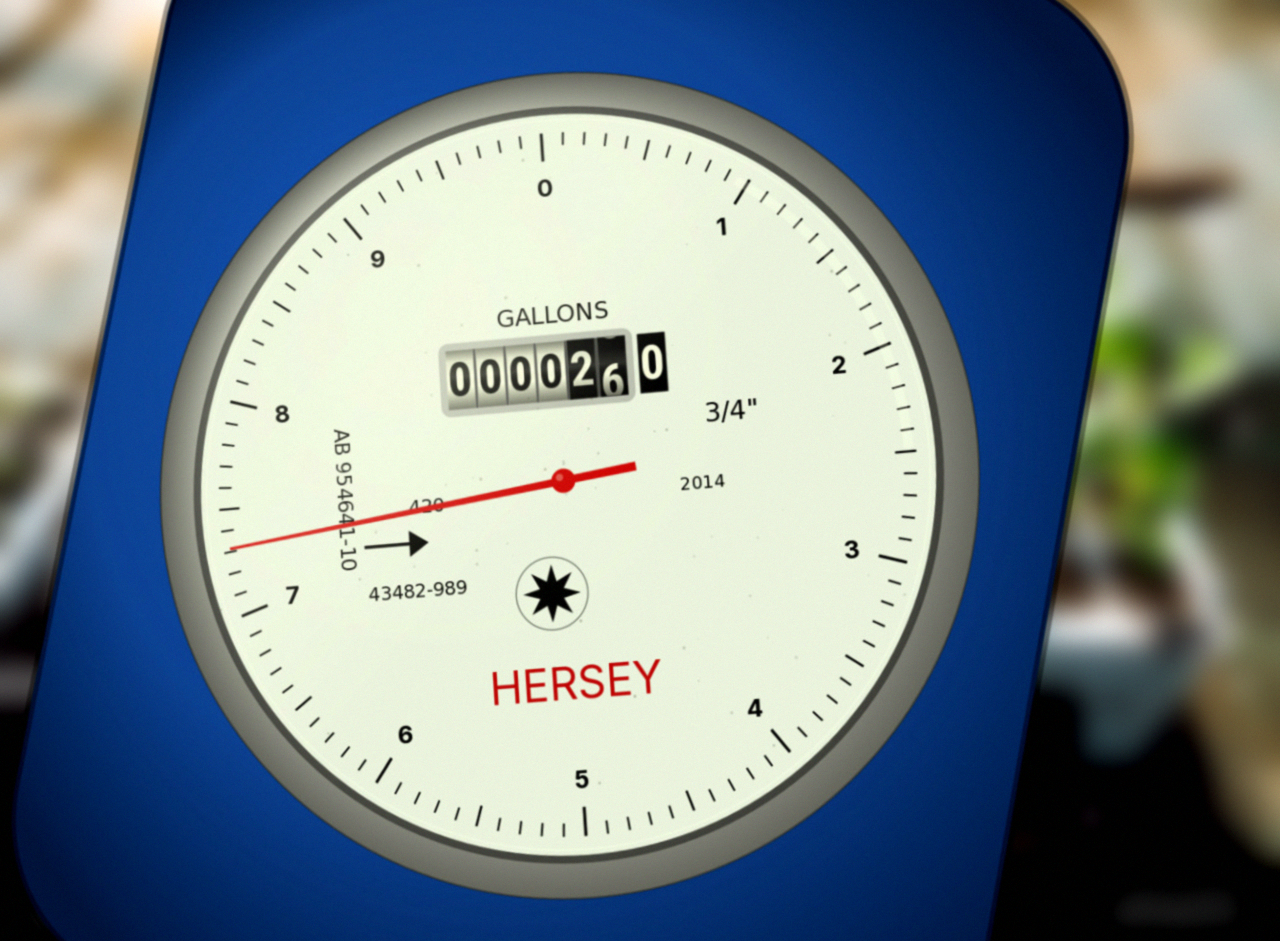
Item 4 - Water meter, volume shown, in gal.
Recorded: 257.3 gal
